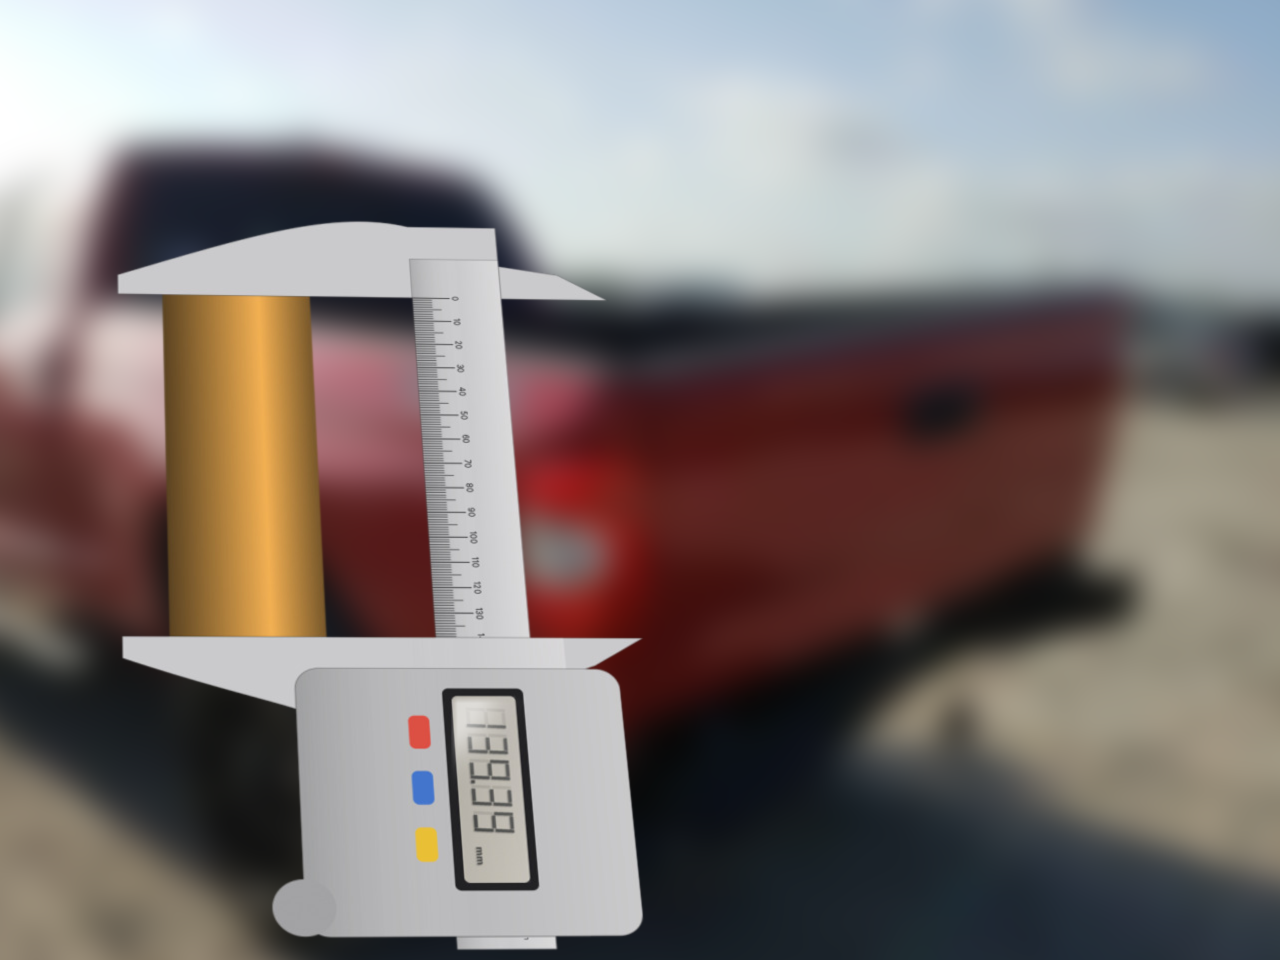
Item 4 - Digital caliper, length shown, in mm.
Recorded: 139.39 mm
